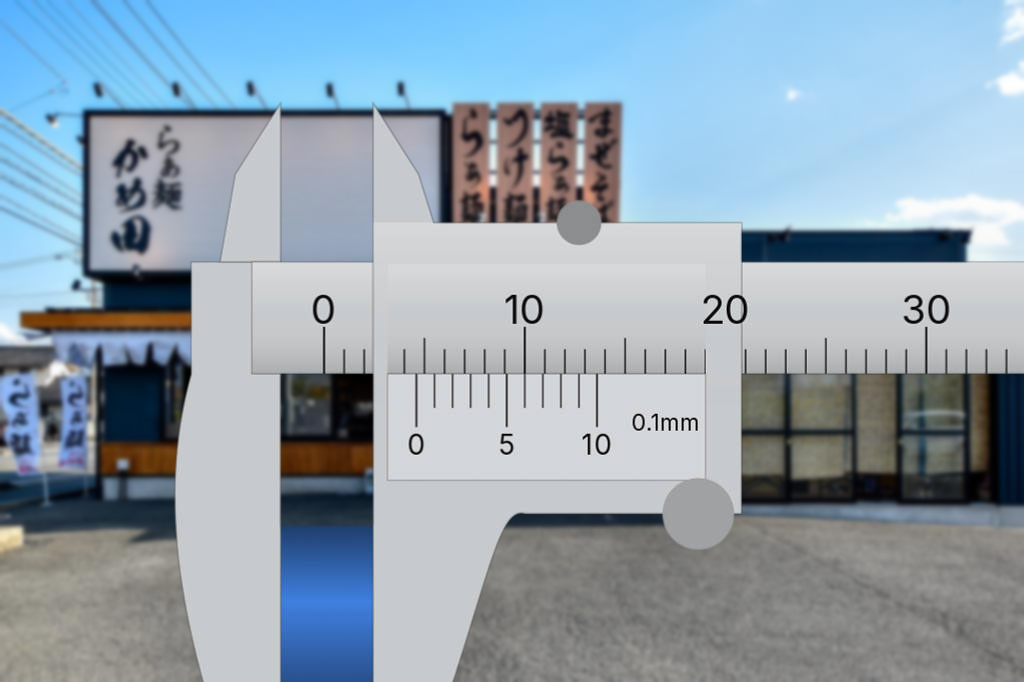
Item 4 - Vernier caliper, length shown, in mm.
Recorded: 4.6 mm
